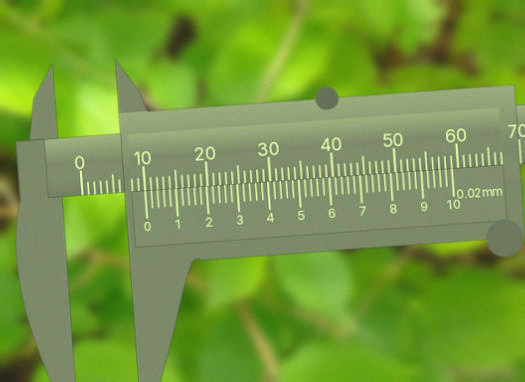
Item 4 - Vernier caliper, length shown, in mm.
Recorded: 10.0 mm
